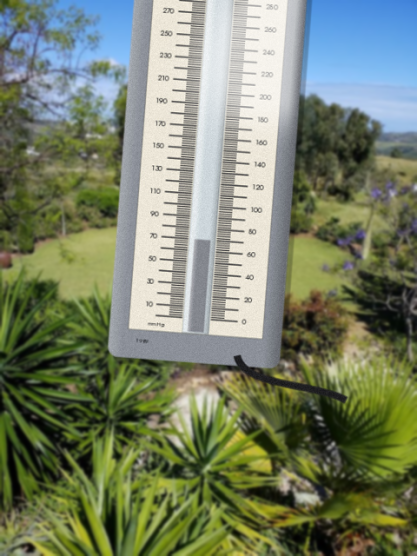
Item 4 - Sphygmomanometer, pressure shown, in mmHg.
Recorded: 70 mmHg
